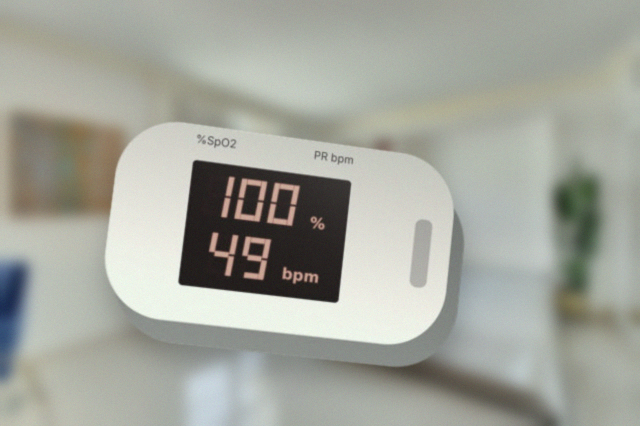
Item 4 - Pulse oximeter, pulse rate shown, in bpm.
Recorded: 49 bpm
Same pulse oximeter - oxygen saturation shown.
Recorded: 100 %
